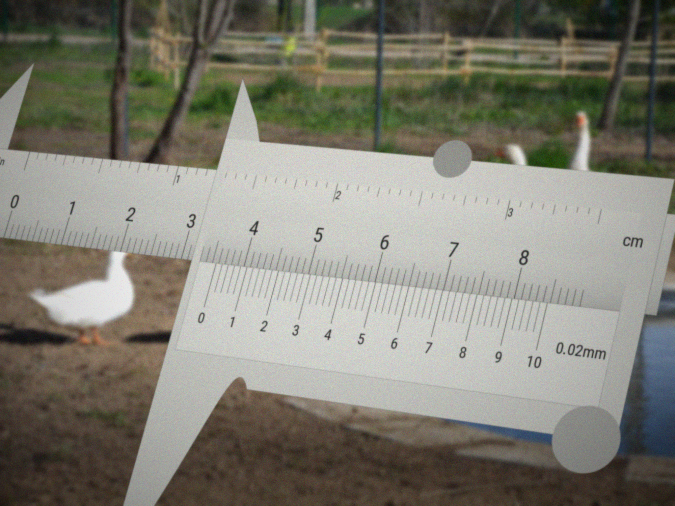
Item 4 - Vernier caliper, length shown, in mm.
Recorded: 35.6 mm
